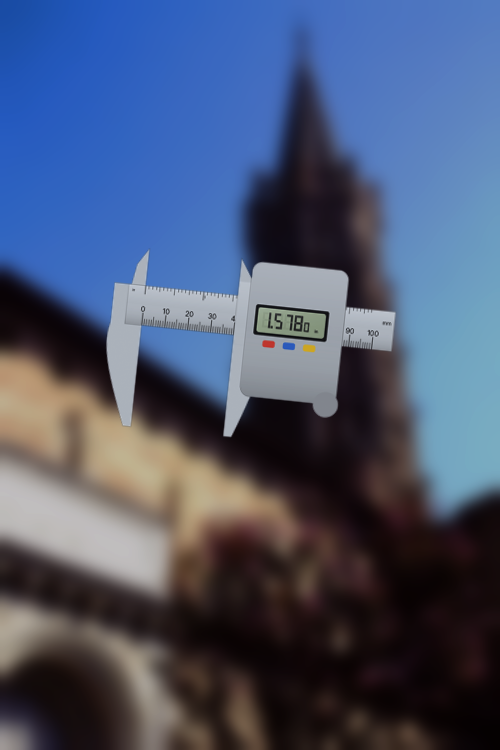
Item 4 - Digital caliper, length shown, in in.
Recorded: 1.5780 in
